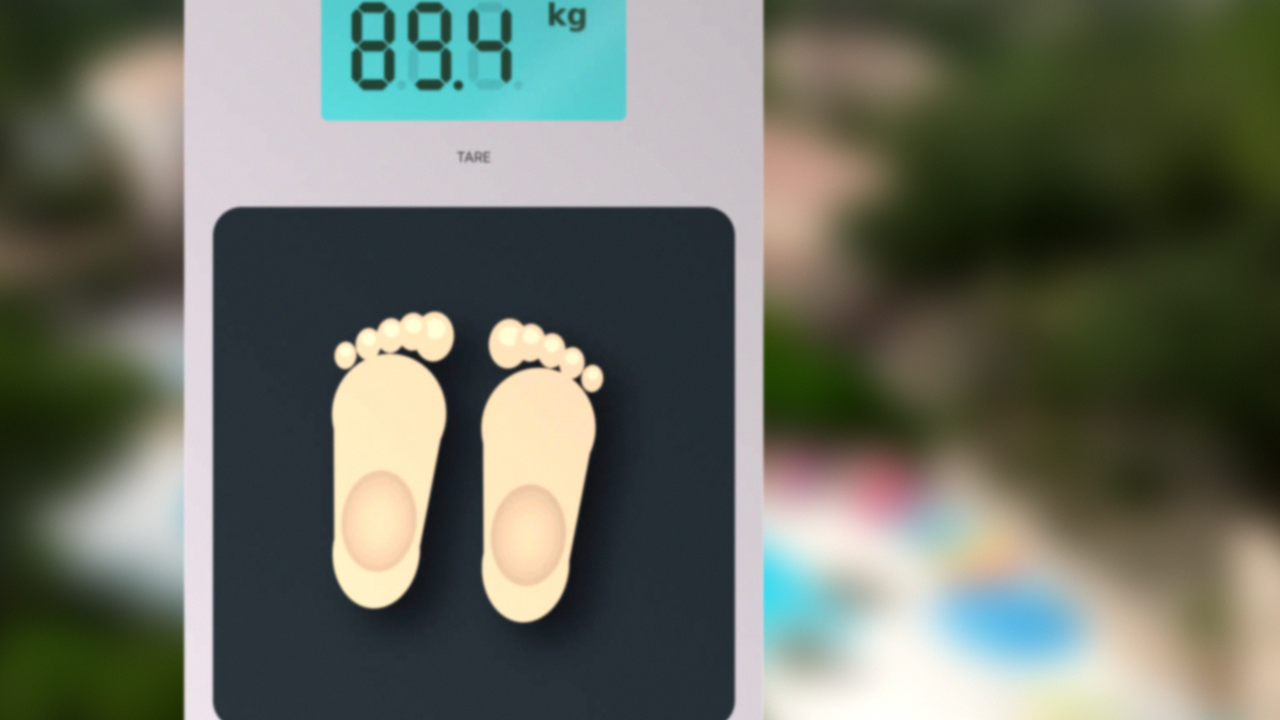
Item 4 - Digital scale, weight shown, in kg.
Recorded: 89.4 kg
